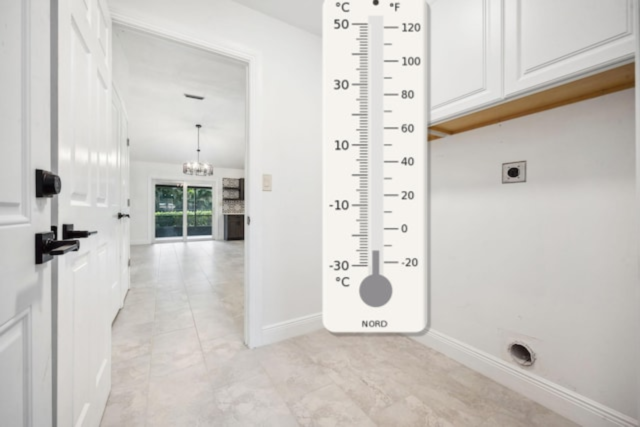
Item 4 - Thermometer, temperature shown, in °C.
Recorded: -25 °C
